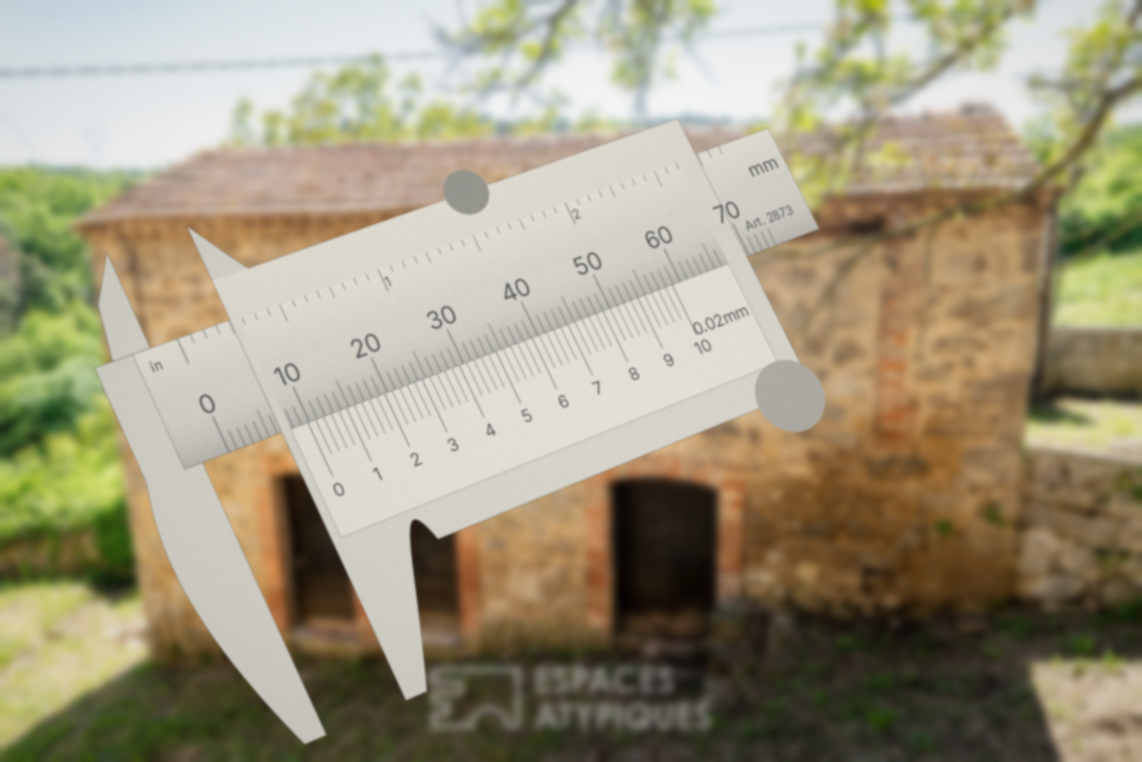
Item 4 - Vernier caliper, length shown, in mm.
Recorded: 9.8 mm
